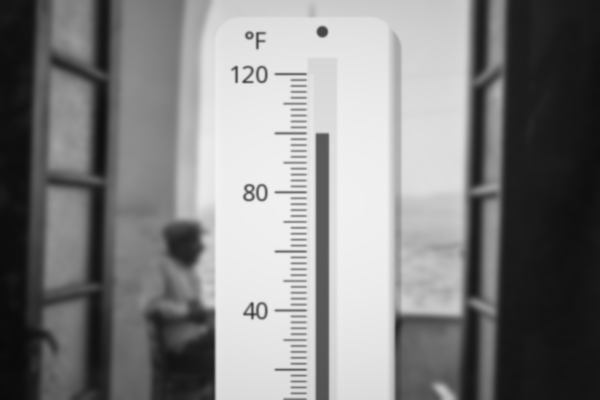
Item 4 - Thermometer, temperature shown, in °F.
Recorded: 100 °F
